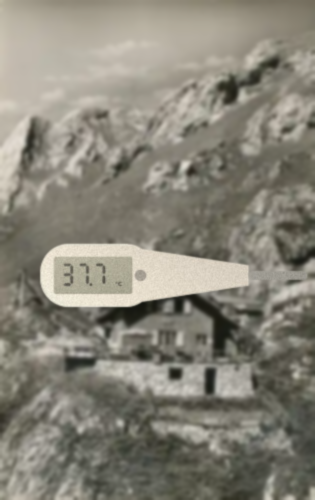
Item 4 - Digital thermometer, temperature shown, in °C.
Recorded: 37.7 °C
